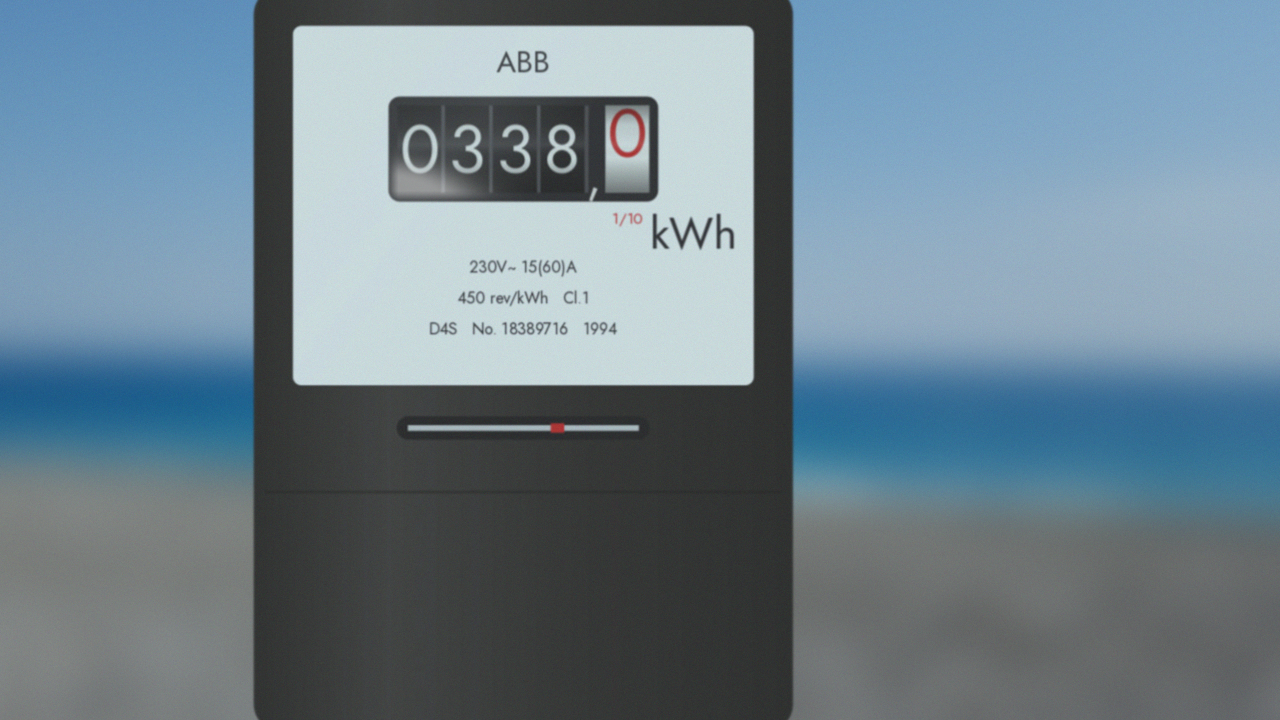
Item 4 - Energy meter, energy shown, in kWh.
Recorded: 338.0 kWh
